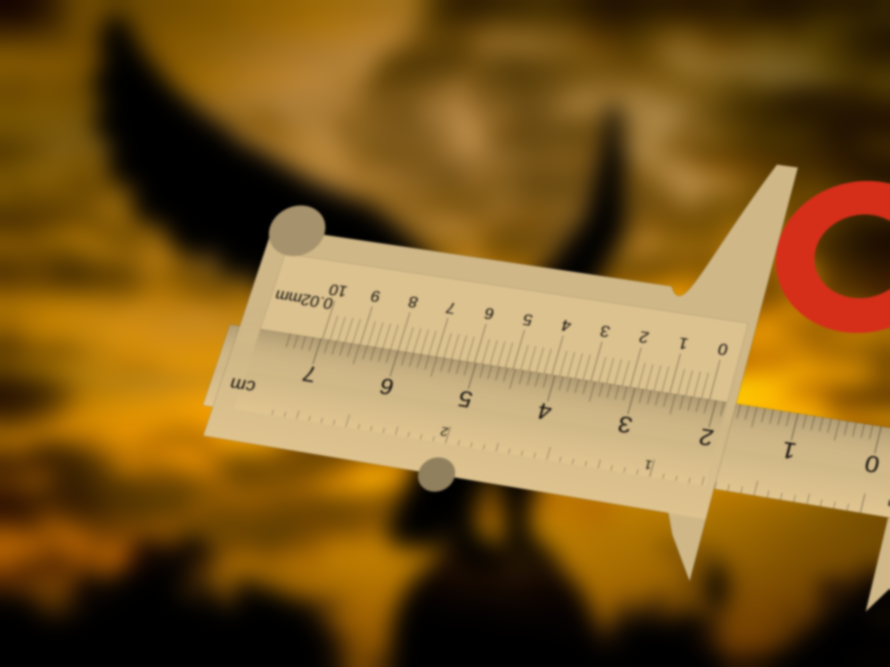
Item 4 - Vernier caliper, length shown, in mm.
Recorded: 20.8 mm
